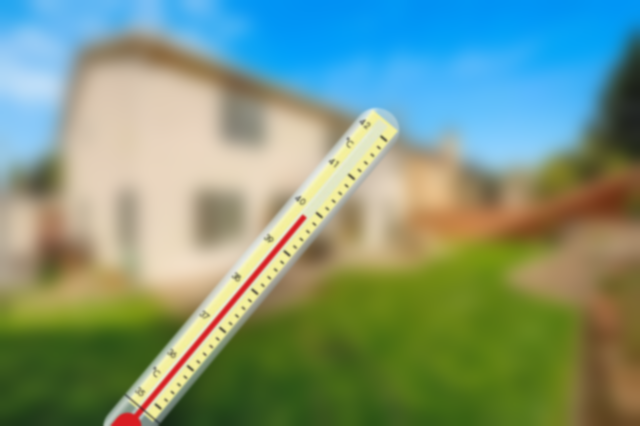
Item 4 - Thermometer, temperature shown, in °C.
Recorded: 39.8 °C
